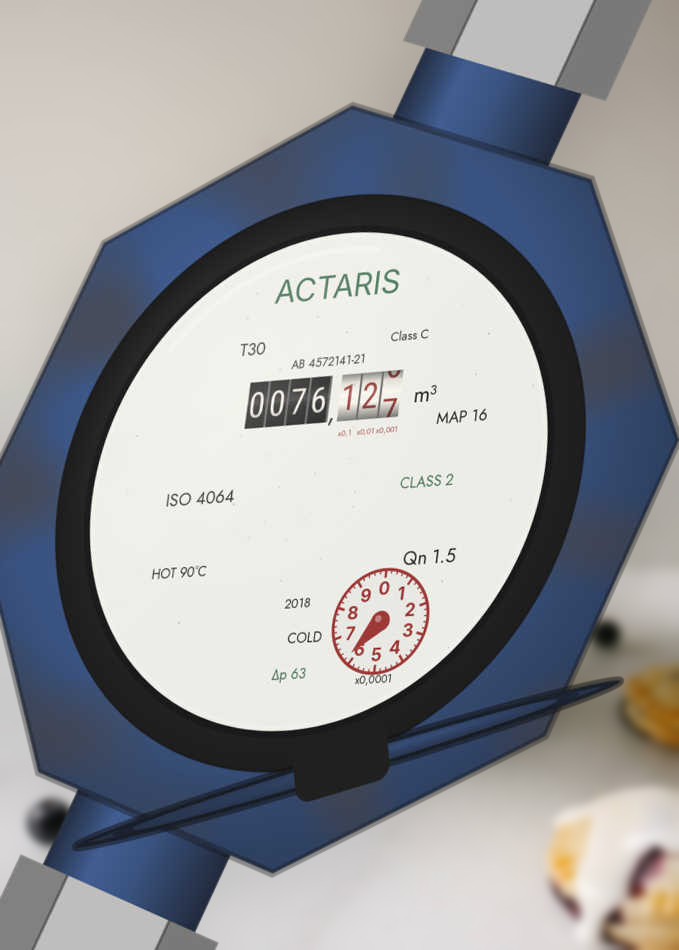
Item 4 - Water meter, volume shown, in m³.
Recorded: 76.1266 m³
